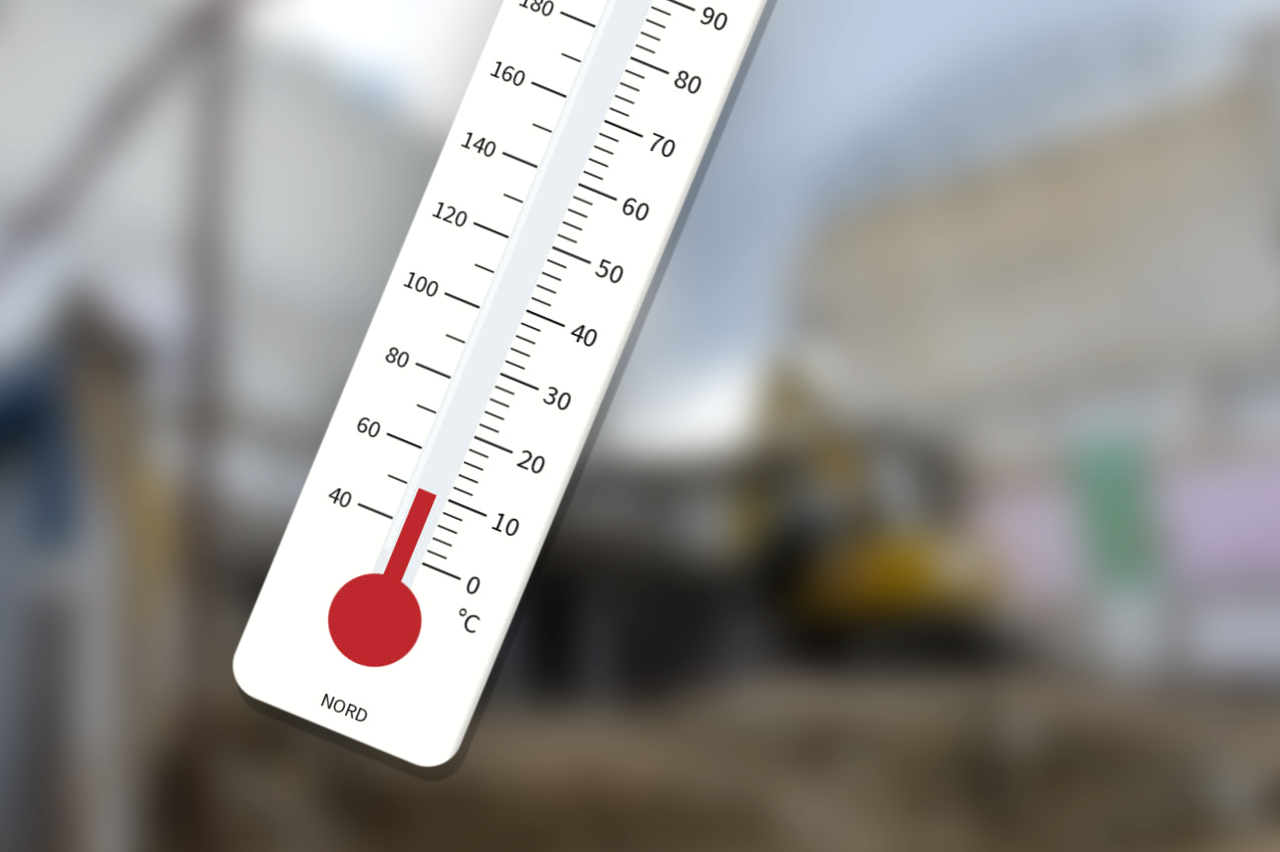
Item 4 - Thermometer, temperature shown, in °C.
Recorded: 10 °C
